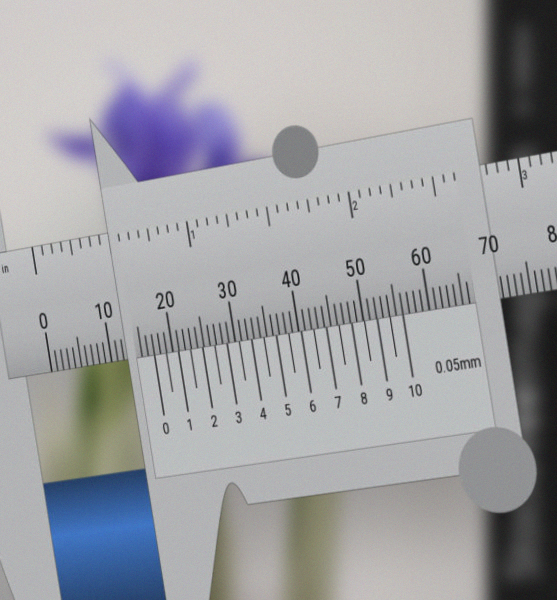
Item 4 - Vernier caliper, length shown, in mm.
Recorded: 17.0 mm
